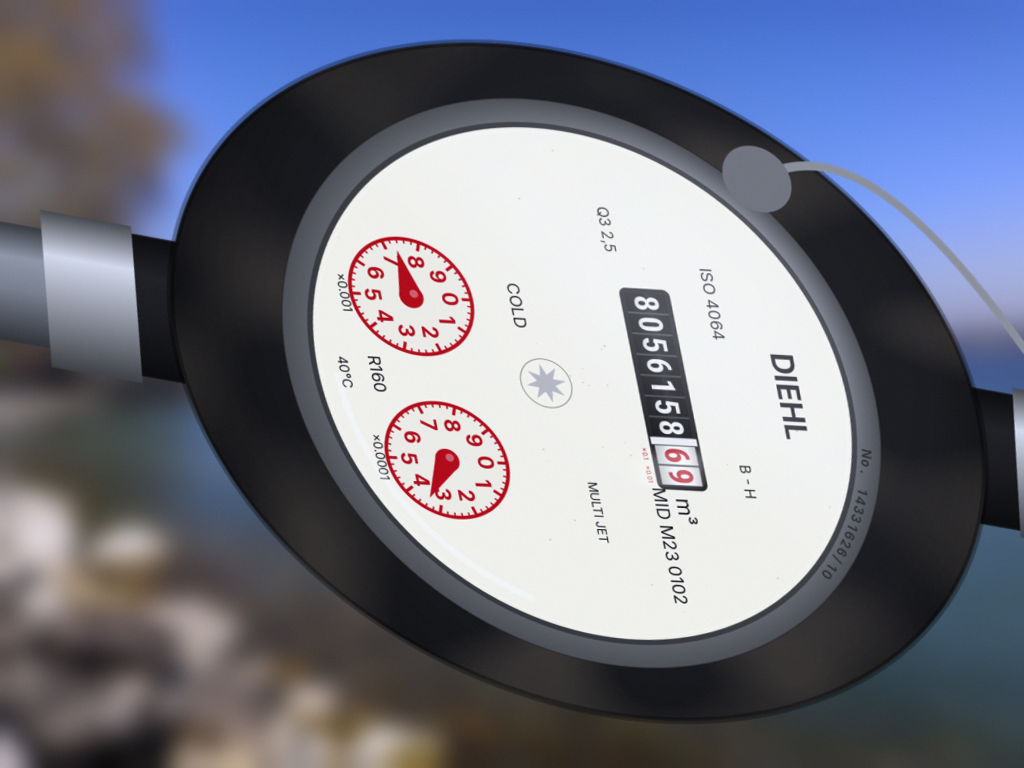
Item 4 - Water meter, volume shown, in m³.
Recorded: 8056158.6973 m³
